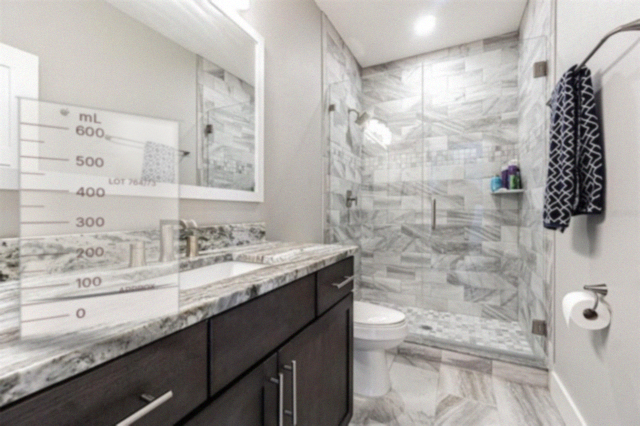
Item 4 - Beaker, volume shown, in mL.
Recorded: 50 mL
